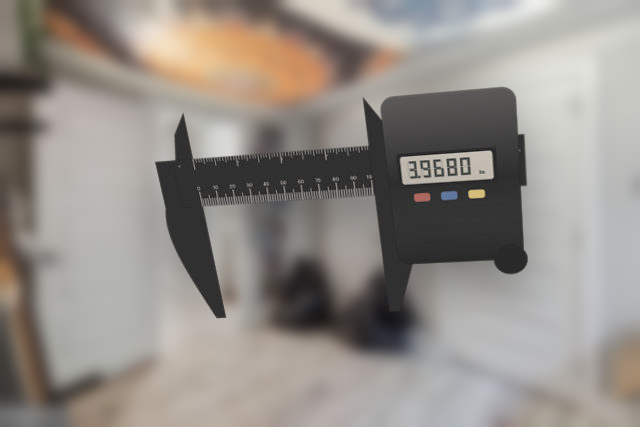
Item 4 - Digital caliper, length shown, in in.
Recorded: 3.9680 in
